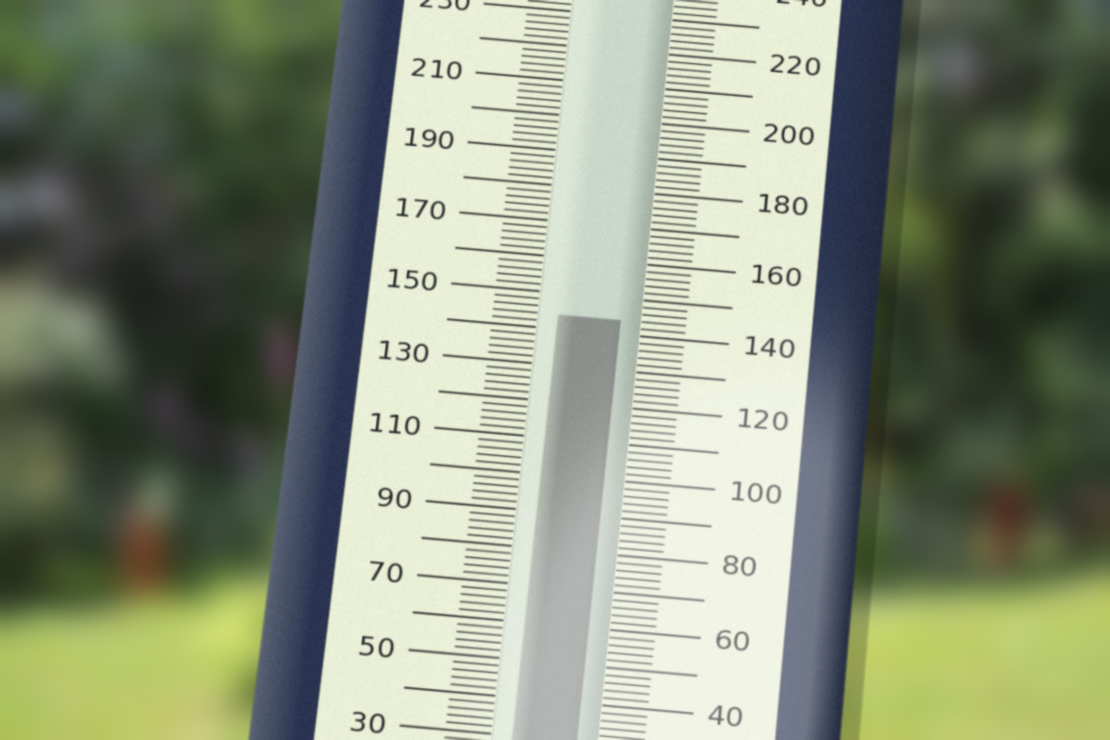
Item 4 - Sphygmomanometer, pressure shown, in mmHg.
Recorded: 144 mmHg
